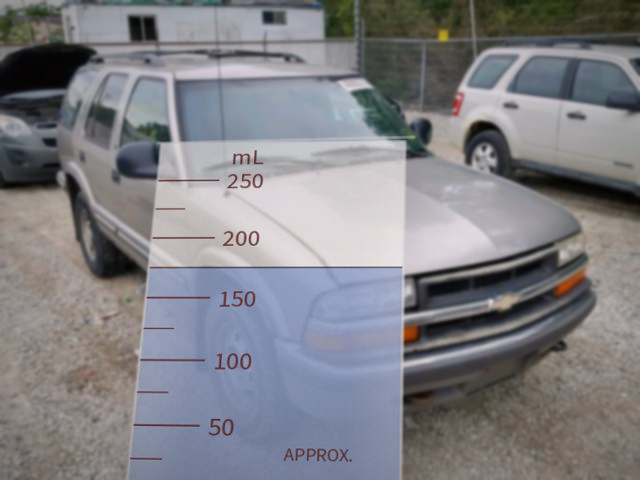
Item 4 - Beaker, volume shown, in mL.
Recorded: 175 mL
